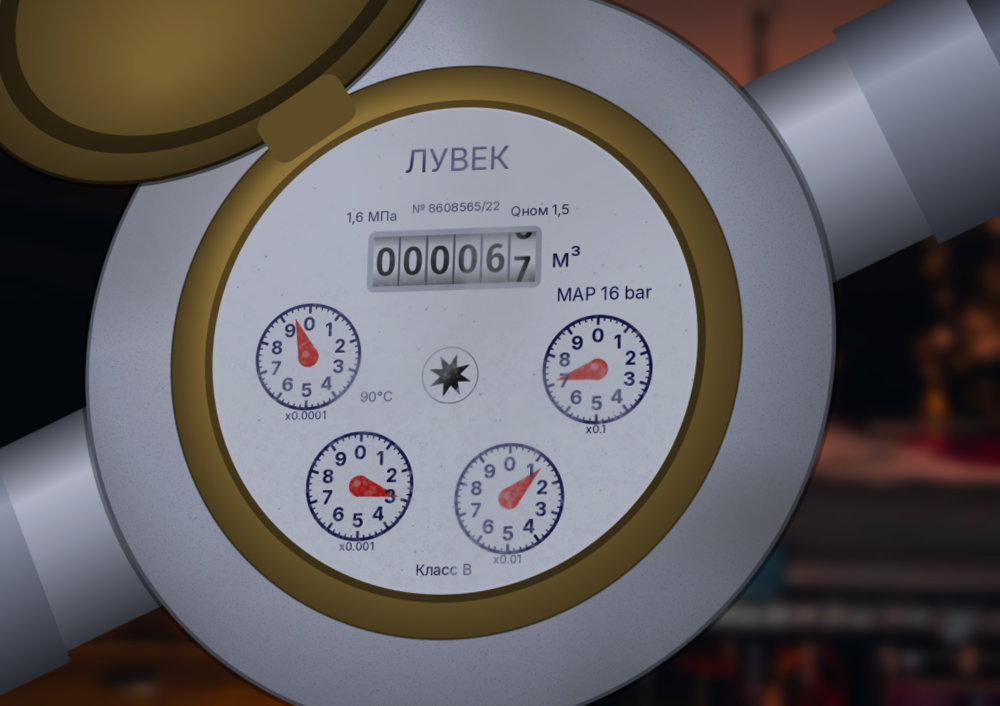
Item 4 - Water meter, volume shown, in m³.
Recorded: 66.7129 m³
